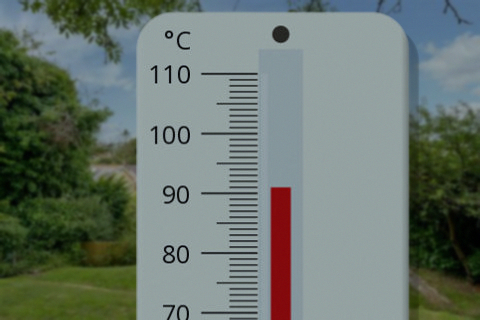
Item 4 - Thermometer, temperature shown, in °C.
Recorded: 91 °C
